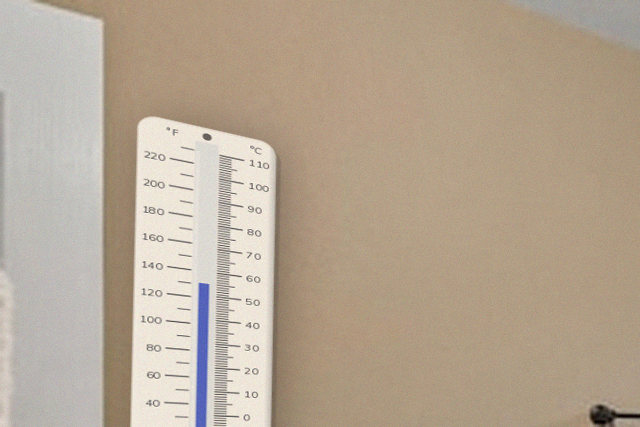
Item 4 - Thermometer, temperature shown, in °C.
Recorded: 55 °C
